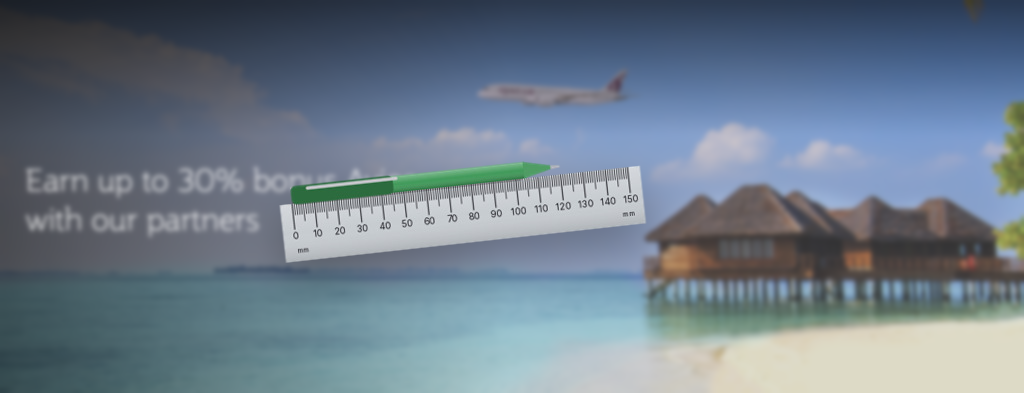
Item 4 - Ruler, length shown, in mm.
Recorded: 120 mm
